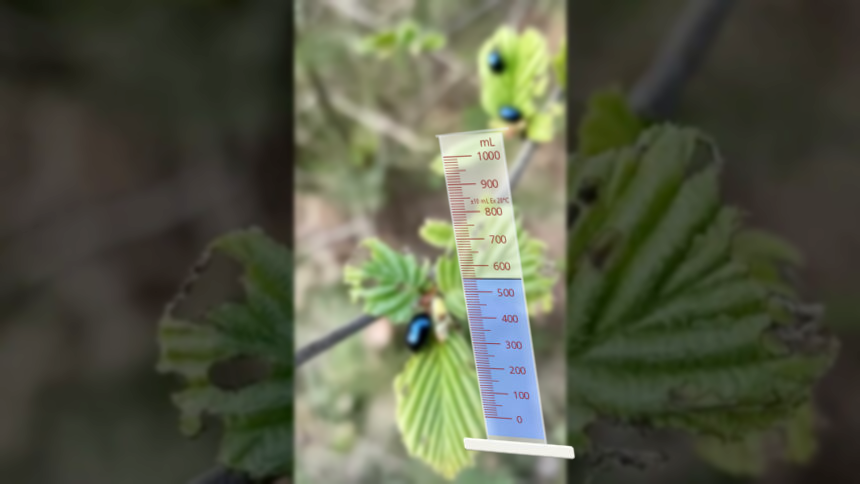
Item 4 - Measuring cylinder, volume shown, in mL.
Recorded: 550 mL
